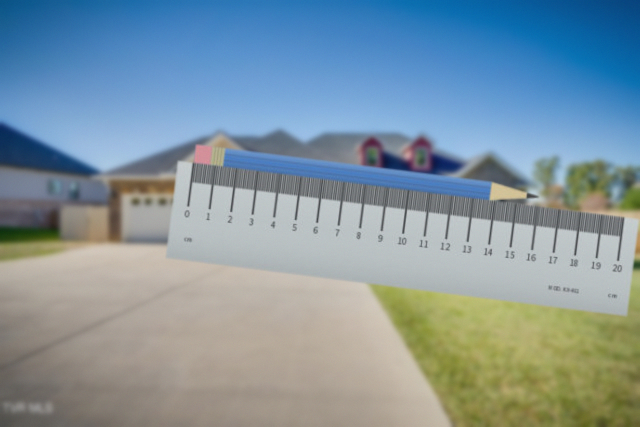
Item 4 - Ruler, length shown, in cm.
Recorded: 16 cm
